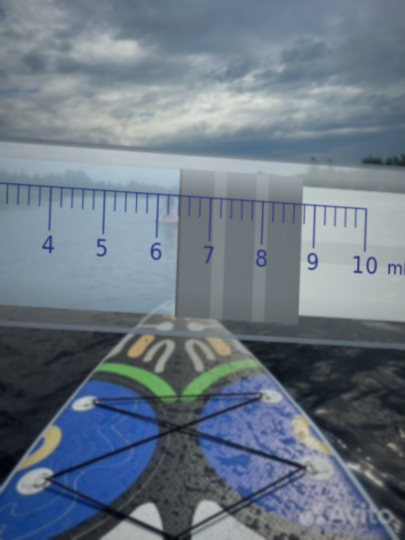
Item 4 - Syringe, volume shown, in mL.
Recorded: 6.4 mL
